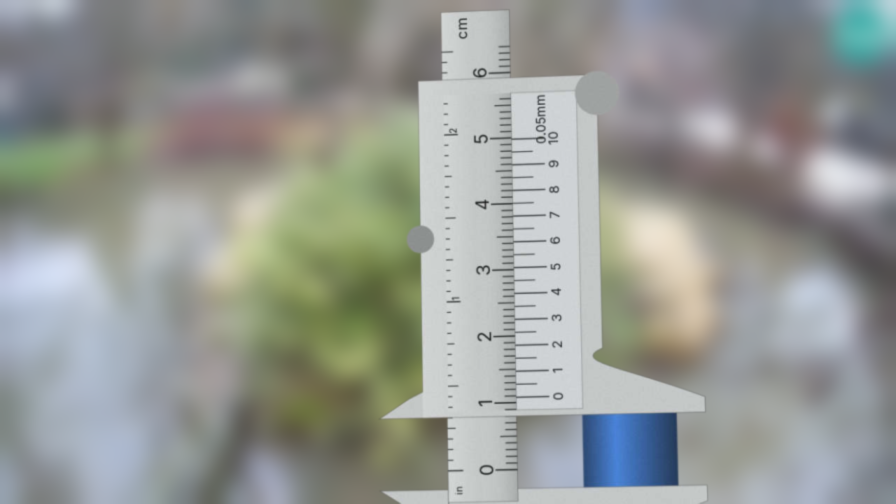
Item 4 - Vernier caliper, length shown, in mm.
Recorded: 10.8 mm
